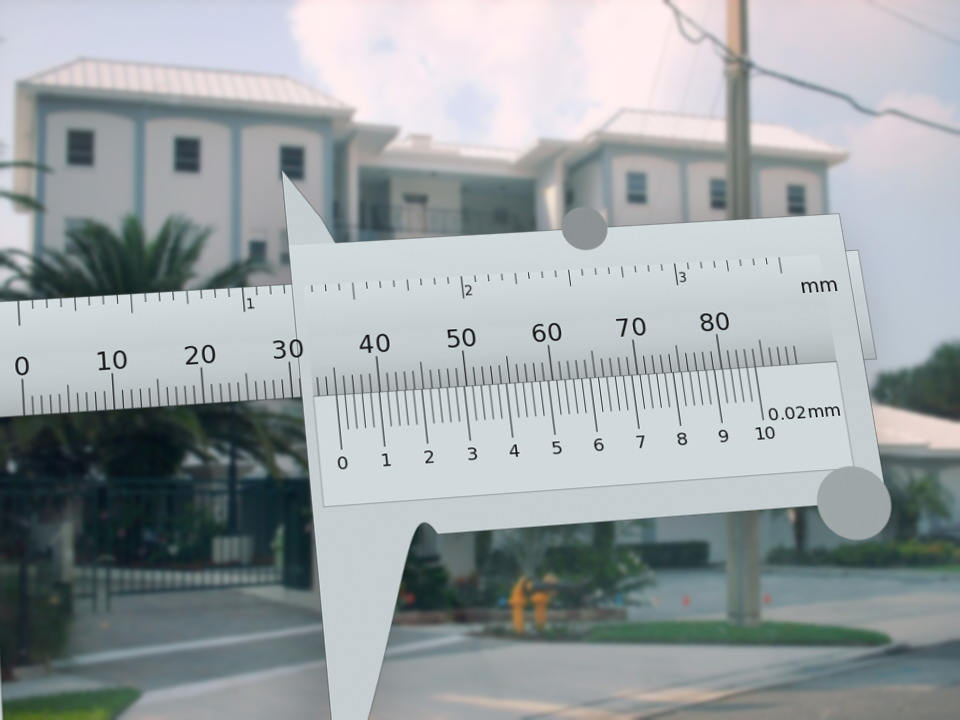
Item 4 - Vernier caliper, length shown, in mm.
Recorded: 35.0 mm
